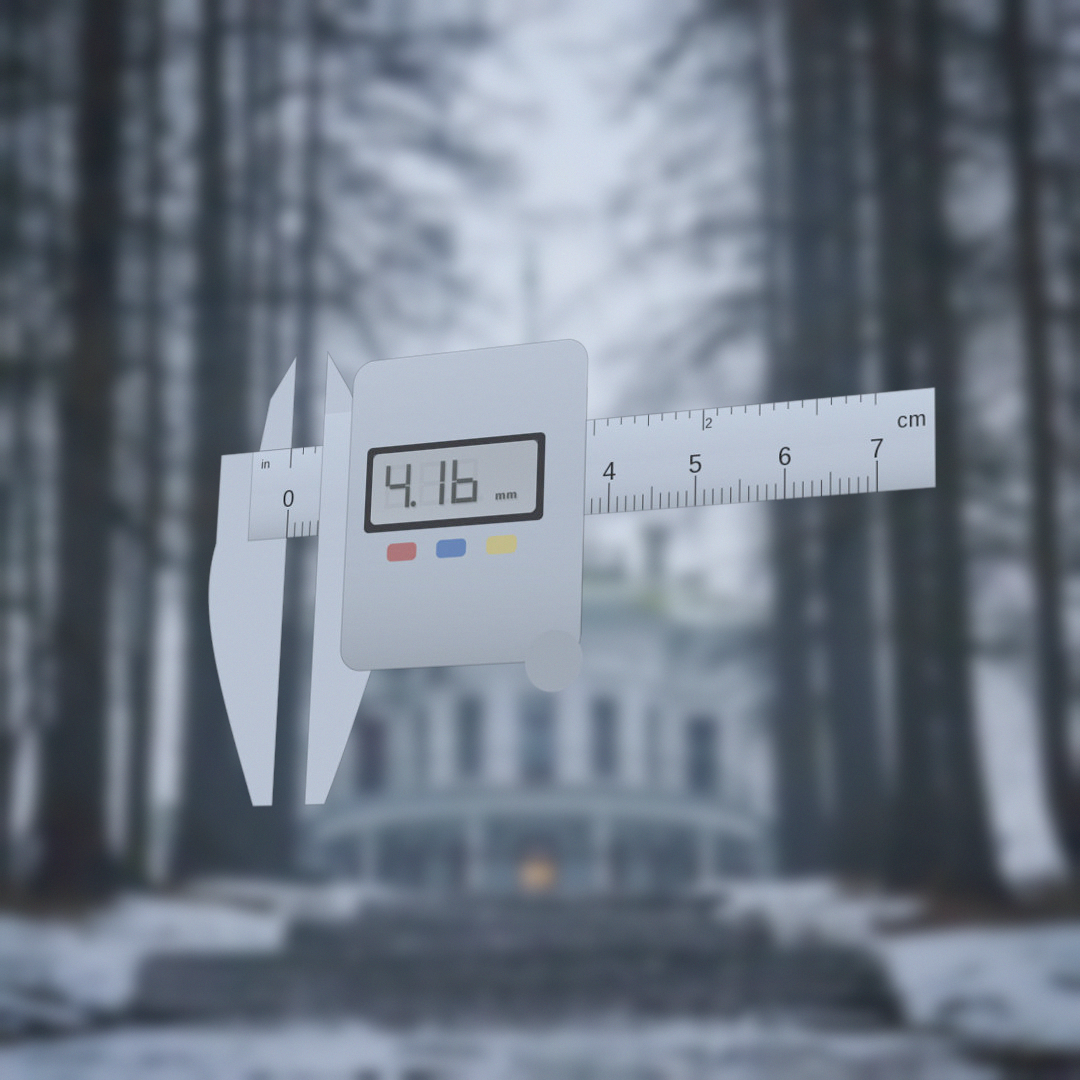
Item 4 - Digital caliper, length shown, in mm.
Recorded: 4.16 mm
